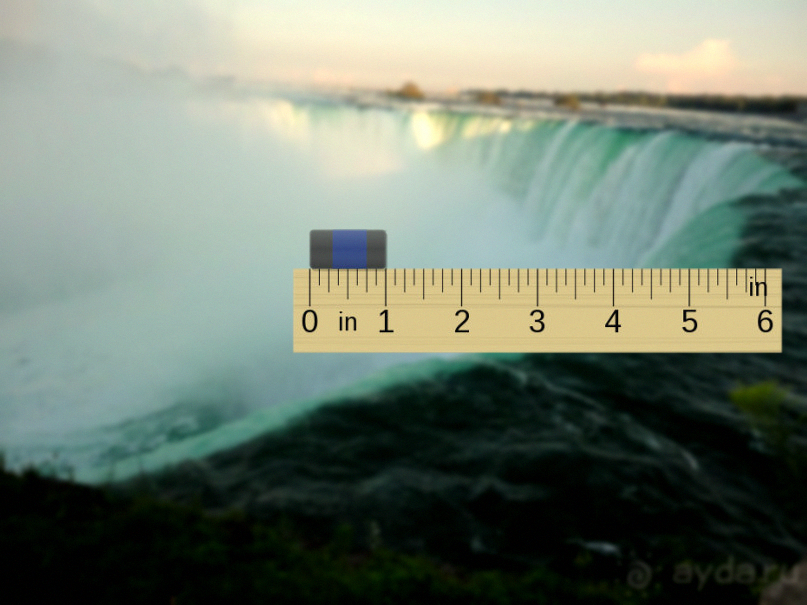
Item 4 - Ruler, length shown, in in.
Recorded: 1 in
